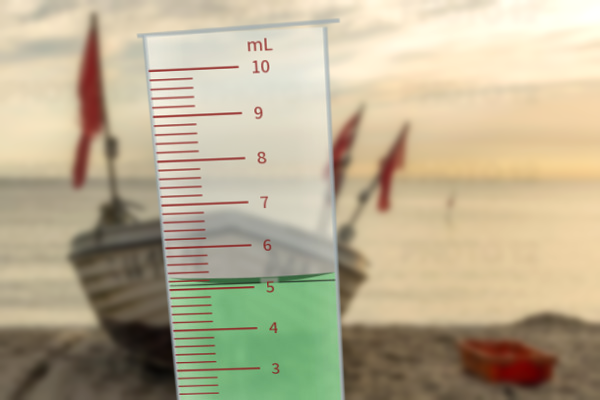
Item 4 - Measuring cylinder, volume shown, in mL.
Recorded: 5.1 mL
